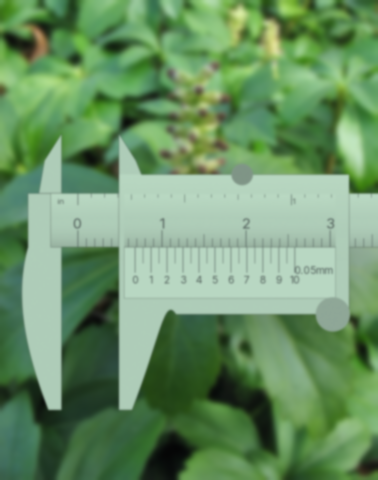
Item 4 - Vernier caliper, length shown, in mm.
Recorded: 6.8 mm
